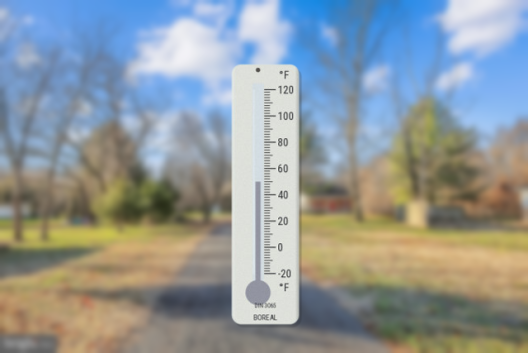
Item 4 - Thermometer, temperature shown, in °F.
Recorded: 50 °F
